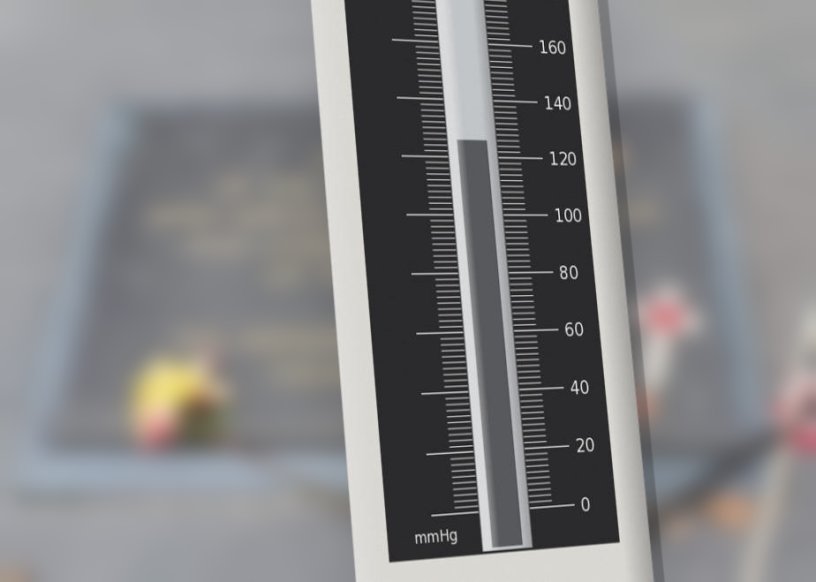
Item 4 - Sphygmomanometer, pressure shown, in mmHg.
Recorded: 126 mmHg
